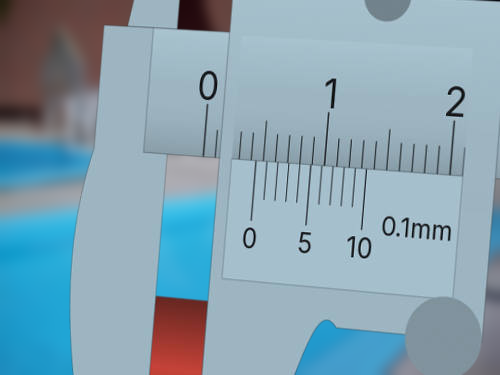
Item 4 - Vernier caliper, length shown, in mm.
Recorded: 4.4 mm
